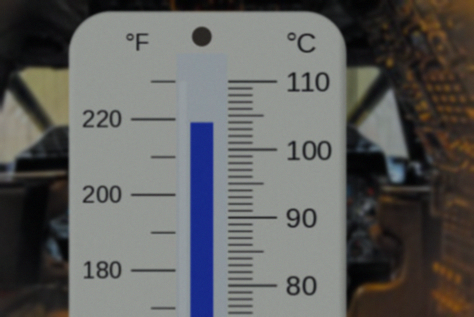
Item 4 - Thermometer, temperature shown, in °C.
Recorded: 104 °C
